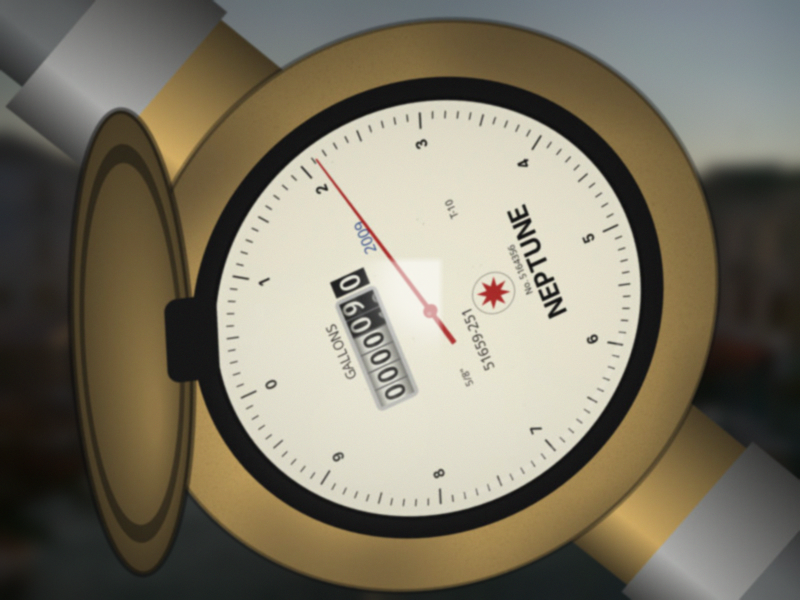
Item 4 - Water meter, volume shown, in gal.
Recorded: 92.1 gal
